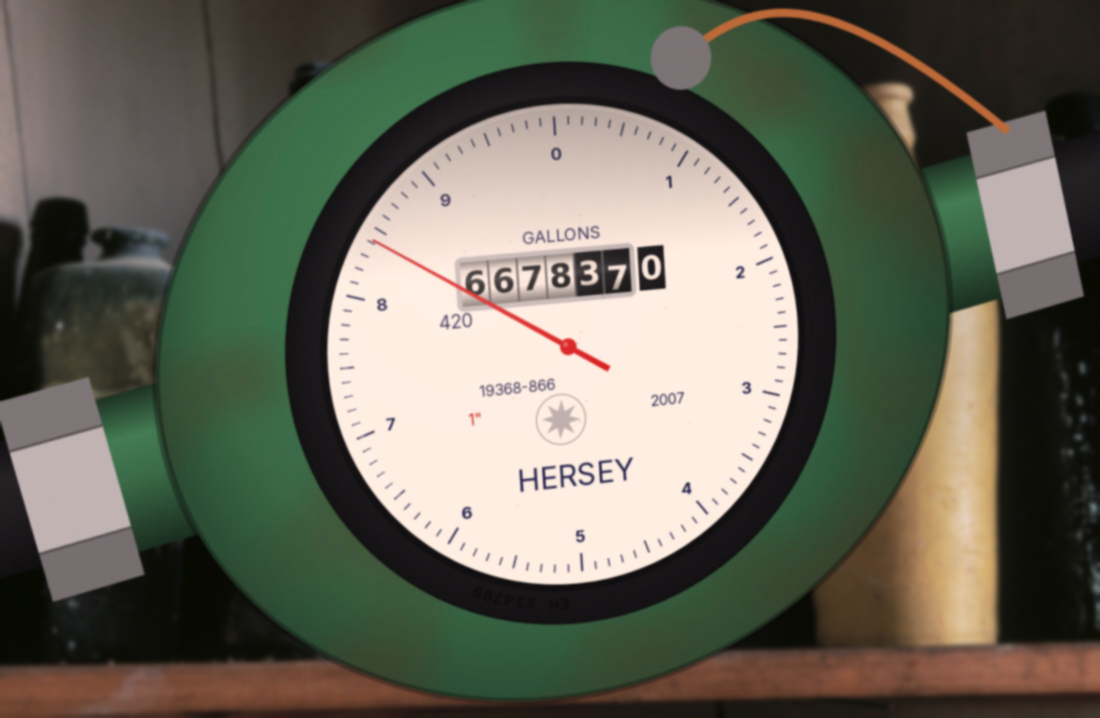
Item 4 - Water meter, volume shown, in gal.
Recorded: 6678368.4 gal
